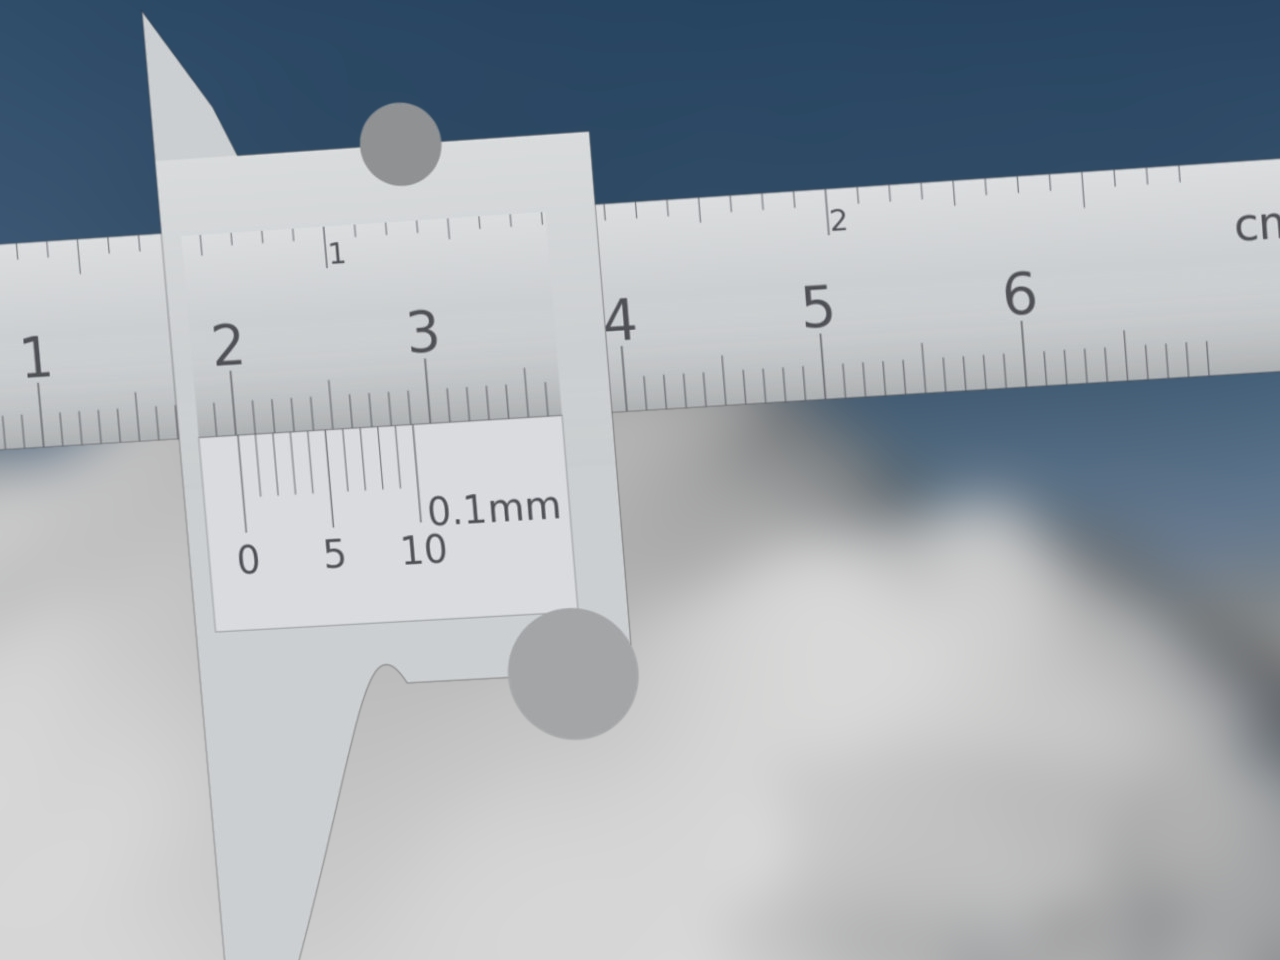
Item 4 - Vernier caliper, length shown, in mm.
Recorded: 20.1 mm
